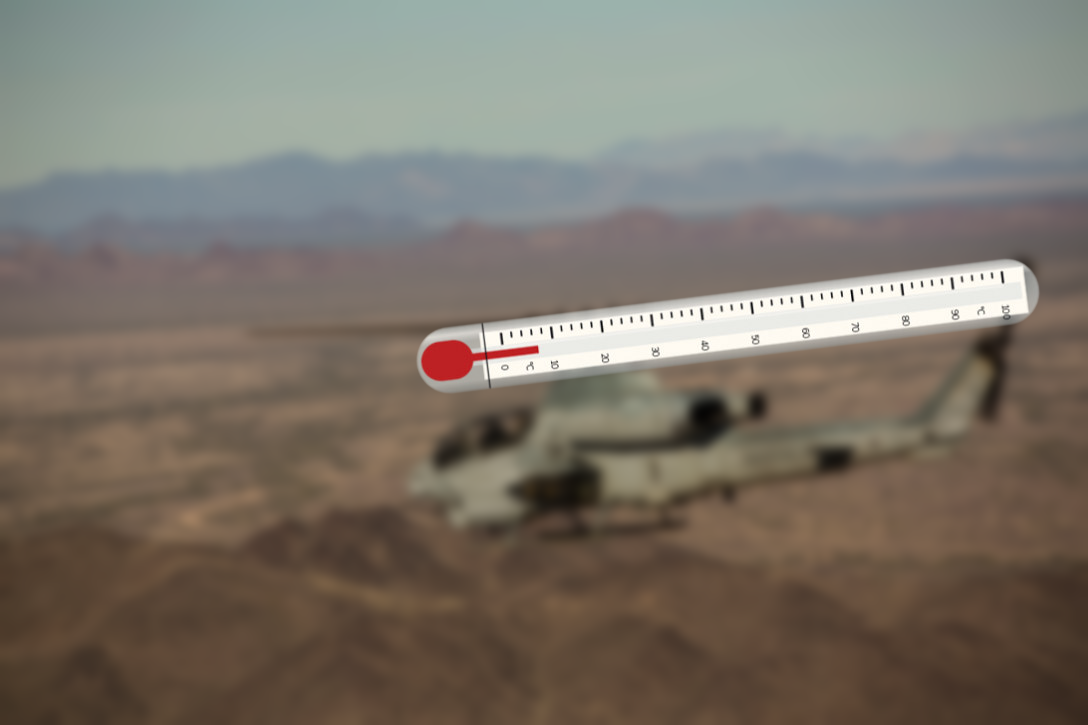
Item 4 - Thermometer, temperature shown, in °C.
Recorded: 7 °C
